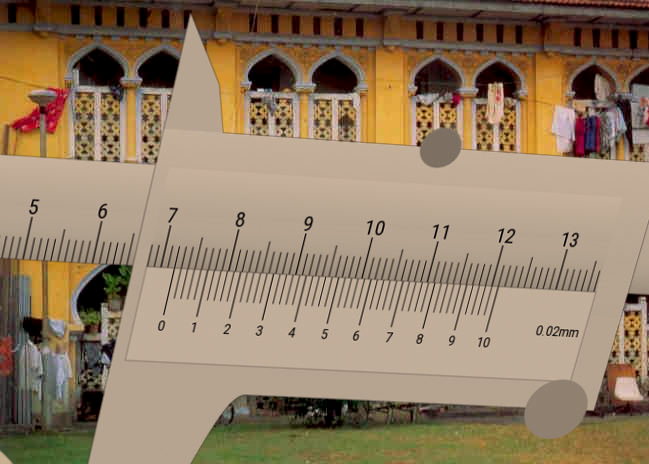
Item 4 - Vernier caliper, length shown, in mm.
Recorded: 72.0 mm
